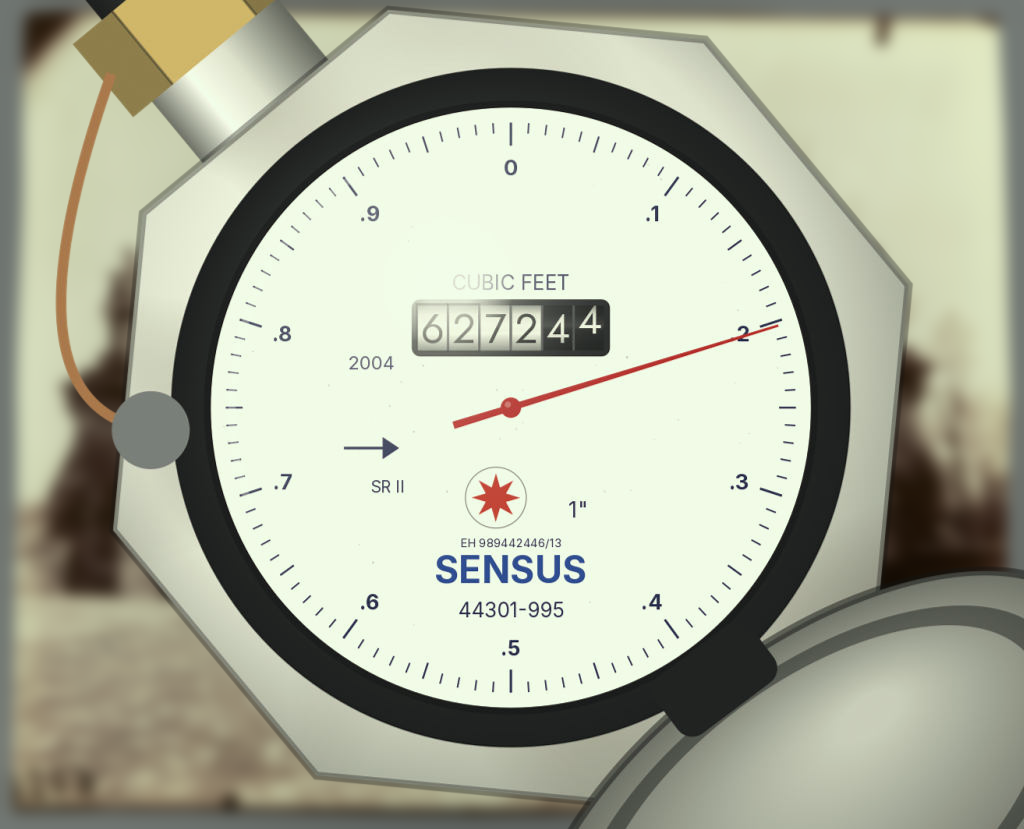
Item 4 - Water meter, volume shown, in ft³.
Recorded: 627244.20 ft³
